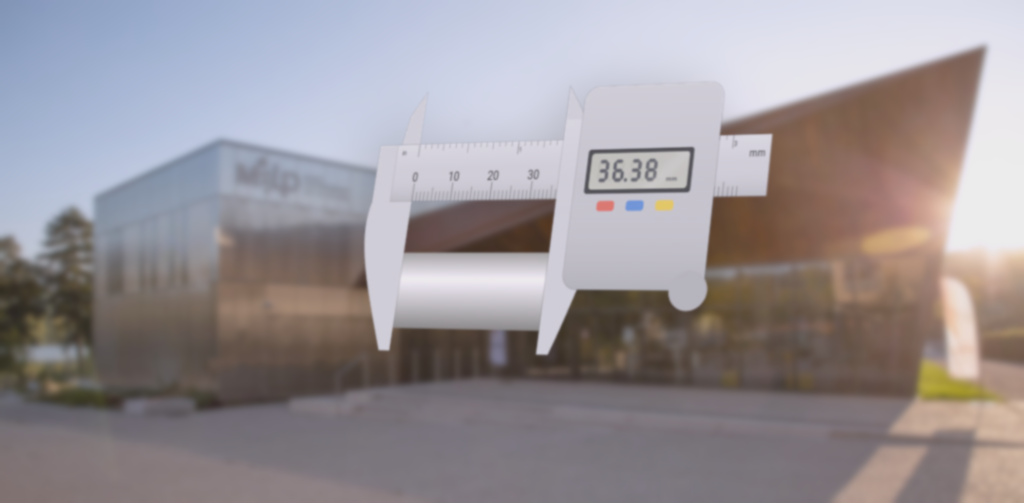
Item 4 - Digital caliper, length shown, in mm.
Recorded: 36.38 mm
